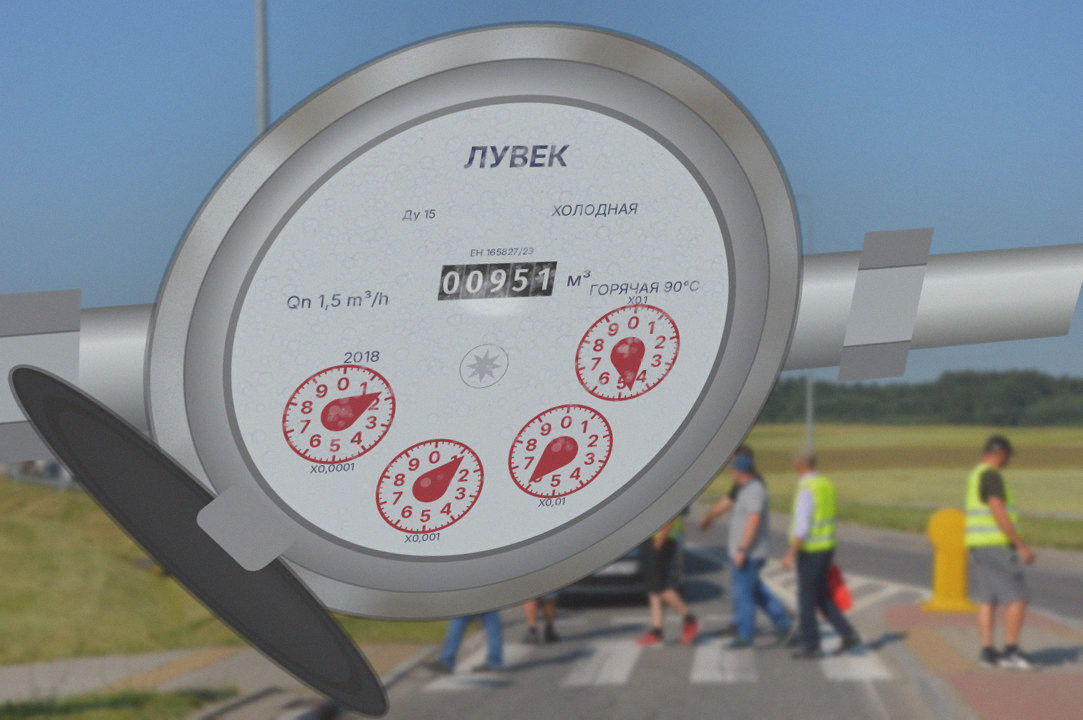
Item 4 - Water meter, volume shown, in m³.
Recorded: 951.4611 m³
